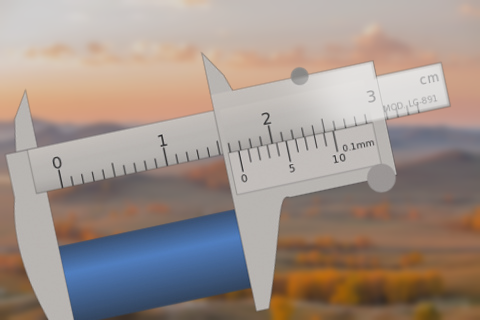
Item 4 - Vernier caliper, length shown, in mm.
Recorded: 16.8 mm
